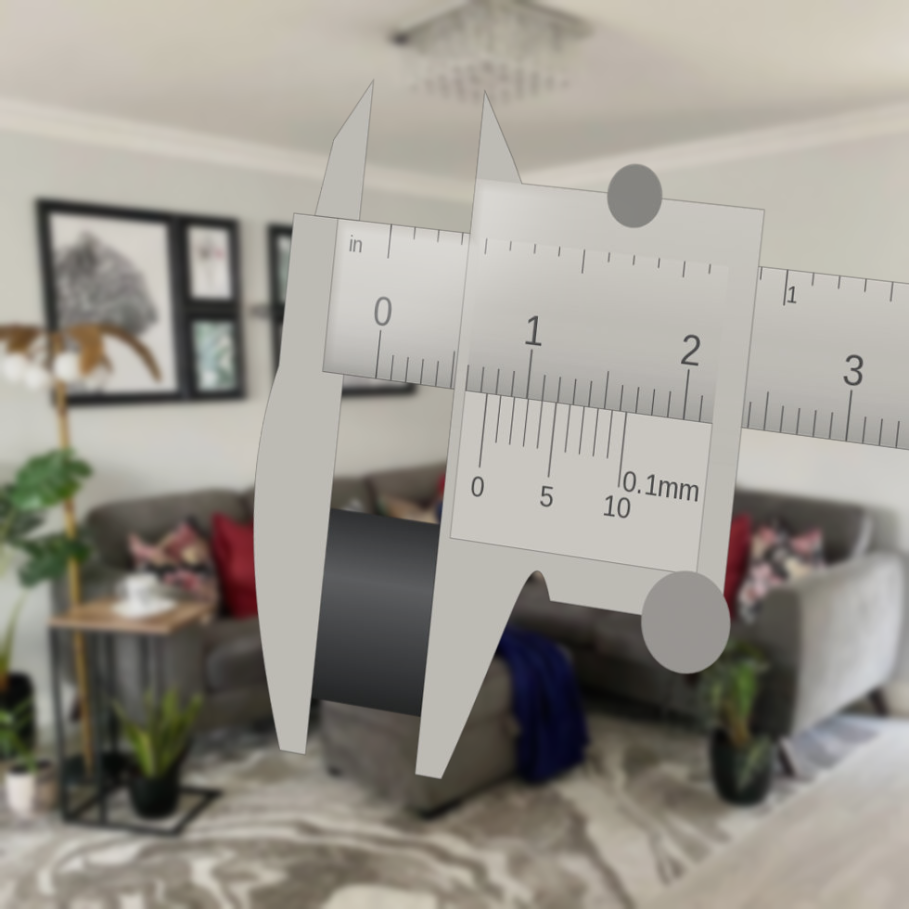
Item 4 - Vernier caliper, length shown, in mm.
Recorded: 7.4 mm
